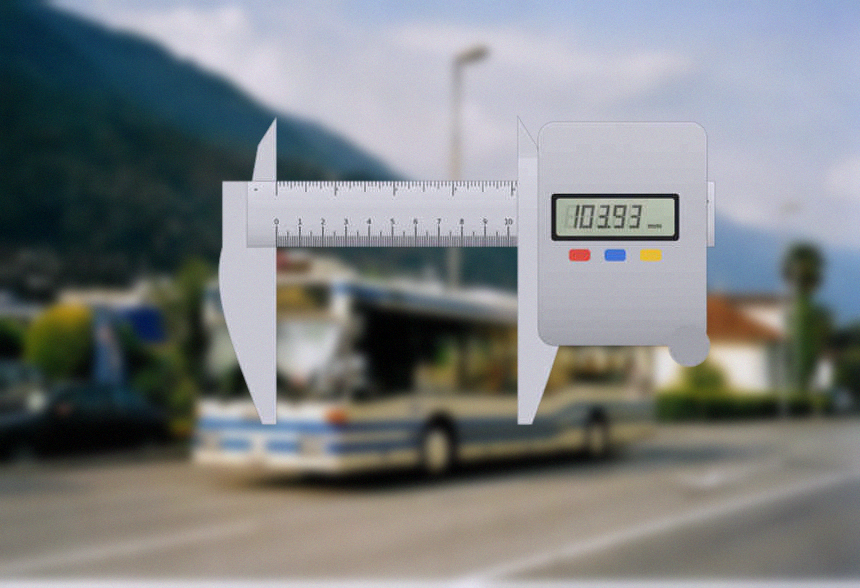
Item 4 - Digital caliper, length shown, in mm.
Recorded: 103.93 mm
